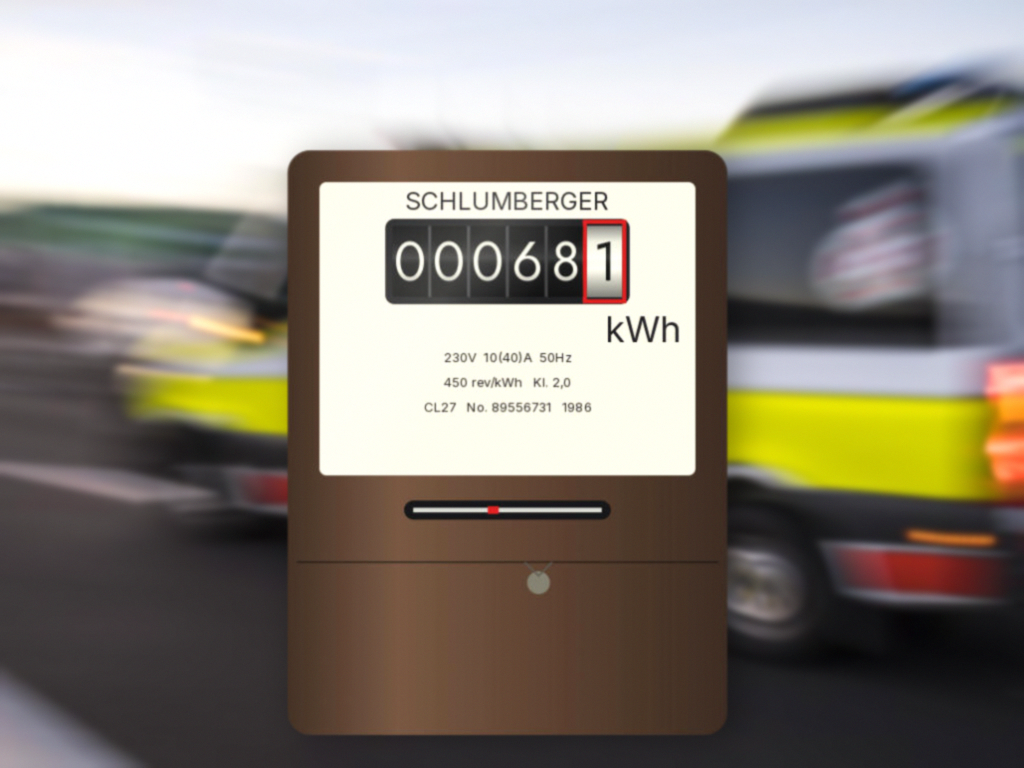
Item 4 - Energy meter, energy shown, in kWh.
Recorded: 68.1 kWh
